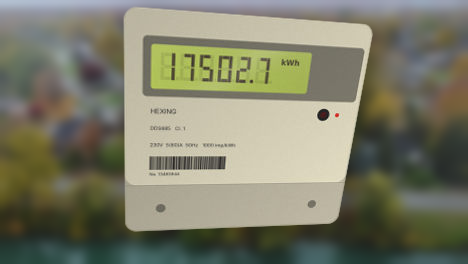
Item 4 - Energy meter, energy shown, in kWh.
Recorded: 17502.7 kWh
